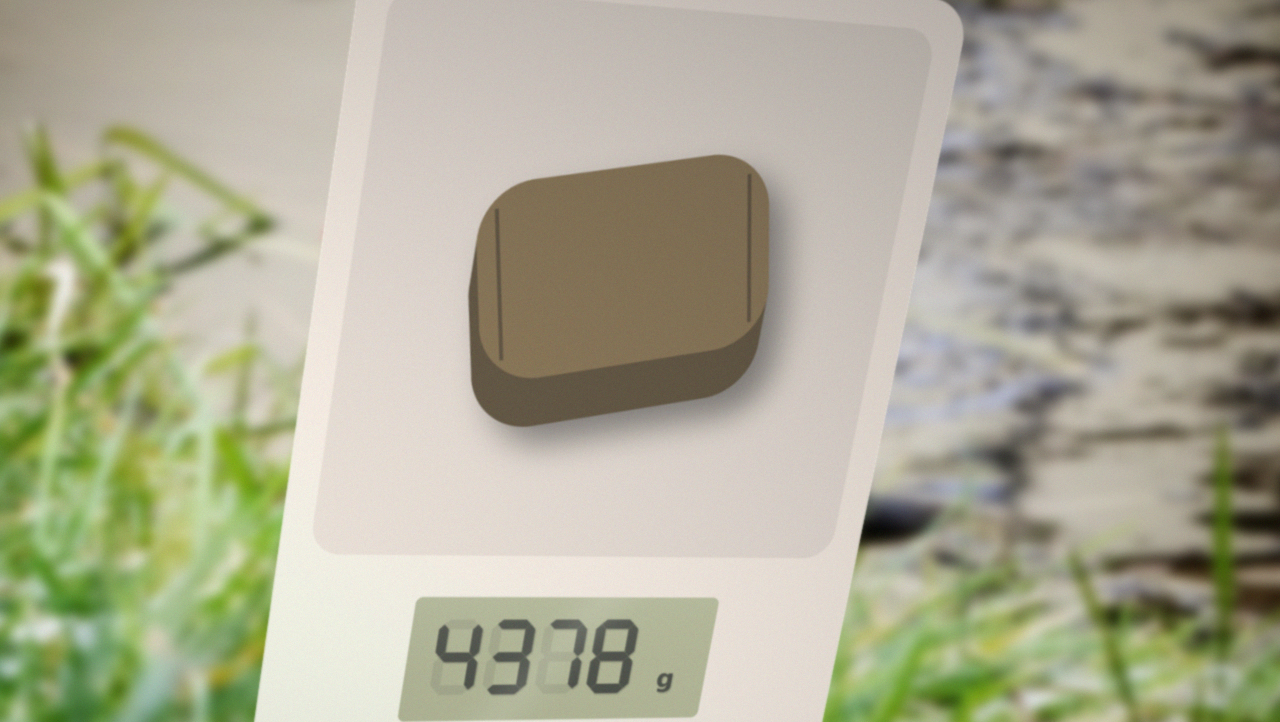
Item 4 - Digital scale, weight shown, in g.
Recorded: 4378 g
